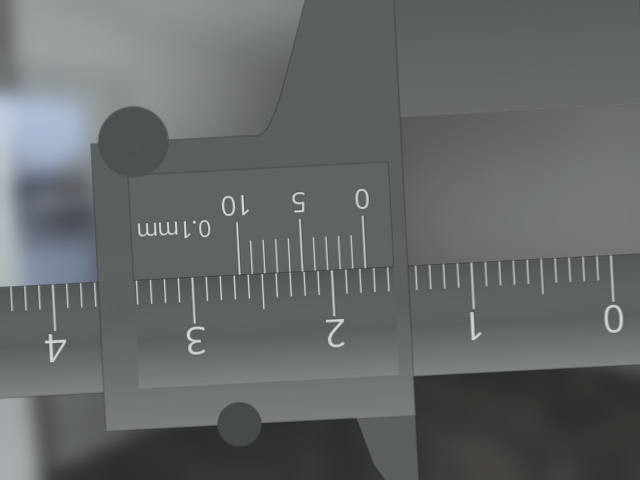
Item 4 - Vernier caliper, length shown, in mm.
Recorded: 17.6 mm
